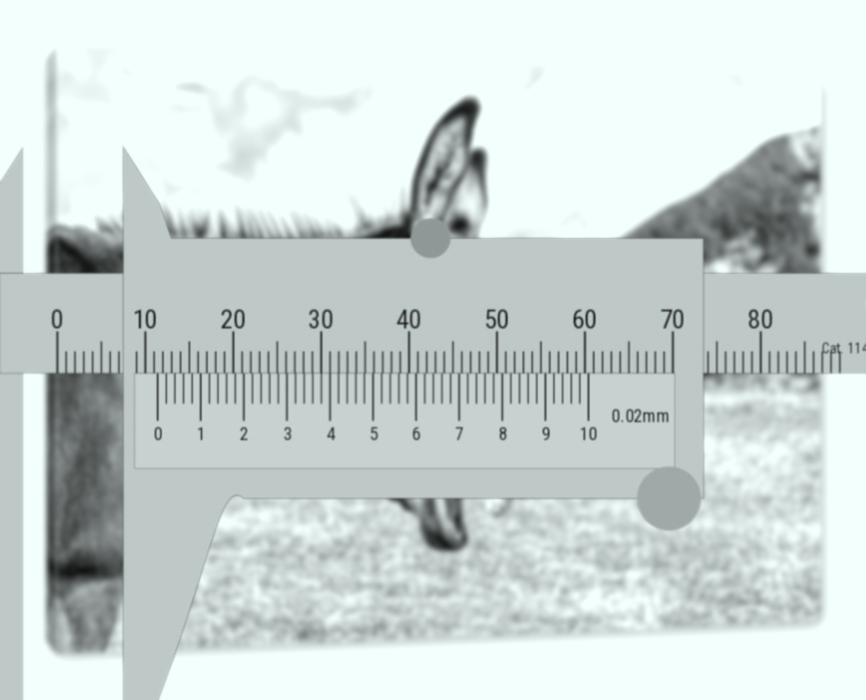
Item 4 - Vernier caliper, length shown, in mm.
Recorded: 11.4 mm
